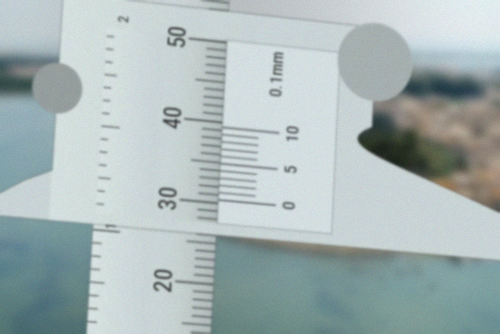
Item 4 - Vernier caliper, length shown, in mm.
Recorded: 30.4 mm
